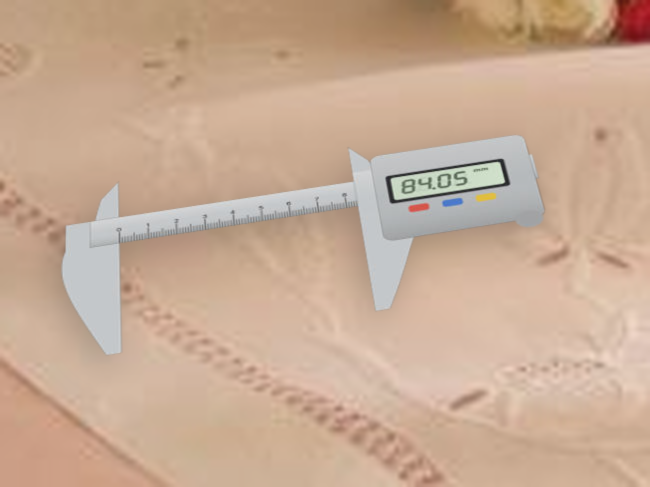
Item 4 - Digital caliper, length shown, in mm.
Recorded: 84.05 mm
